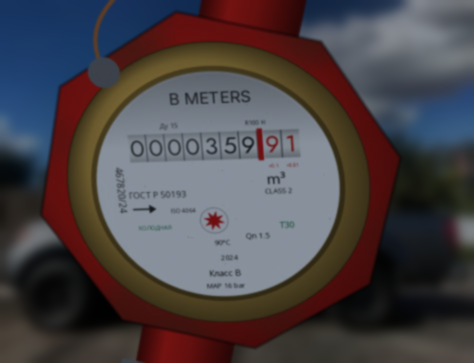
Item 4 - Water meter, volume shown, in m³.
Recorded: 359.91 m³
